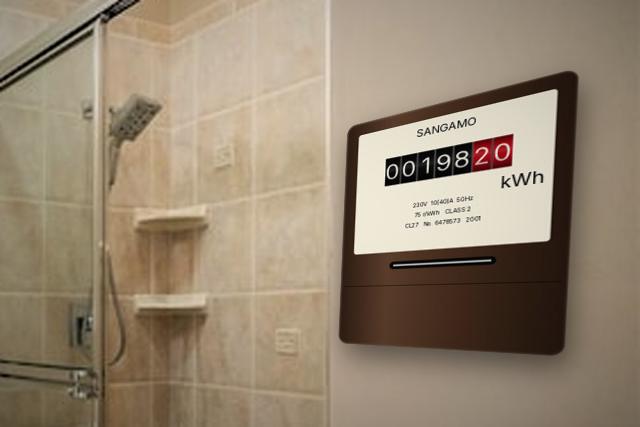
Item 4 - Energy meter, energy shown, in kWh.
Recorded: 198.20 kWh
